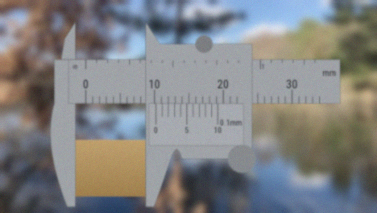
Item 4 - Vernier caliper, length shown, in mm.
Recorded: 10.2 mm
